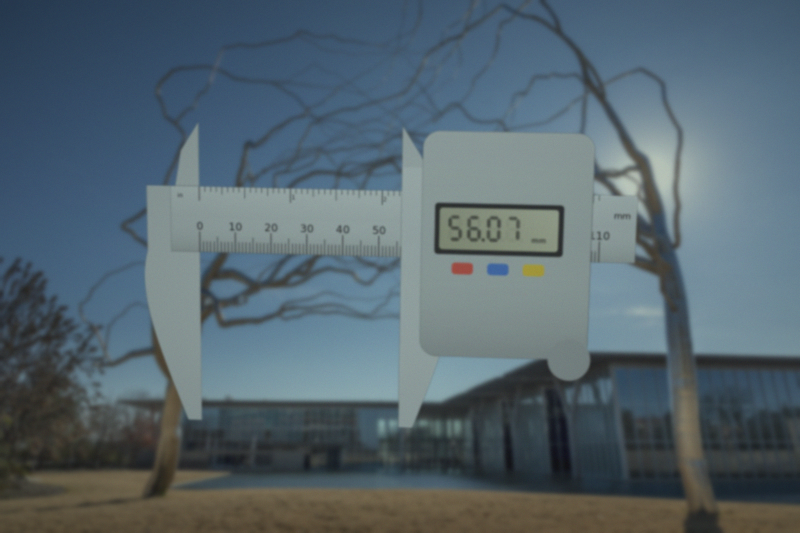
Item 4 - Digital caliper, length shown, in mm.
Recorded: 56.07 mm
